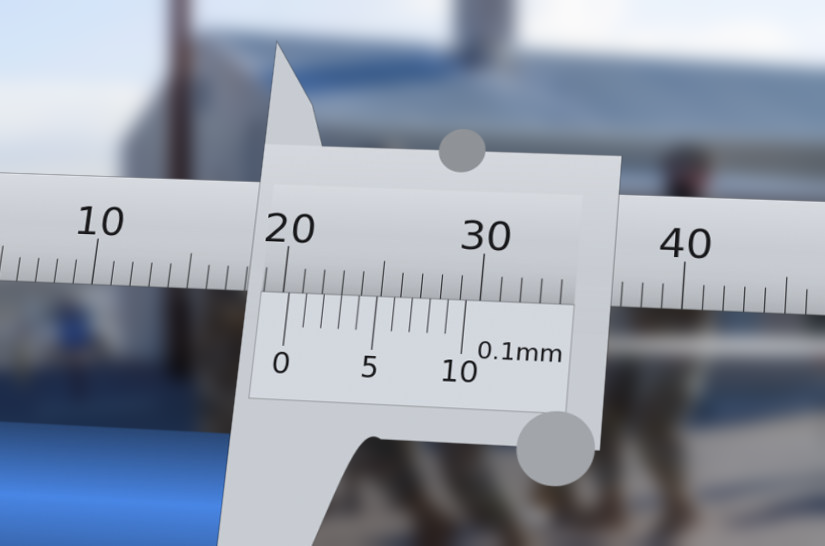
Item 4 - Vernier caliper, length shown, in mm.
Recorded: 20.3 mm
